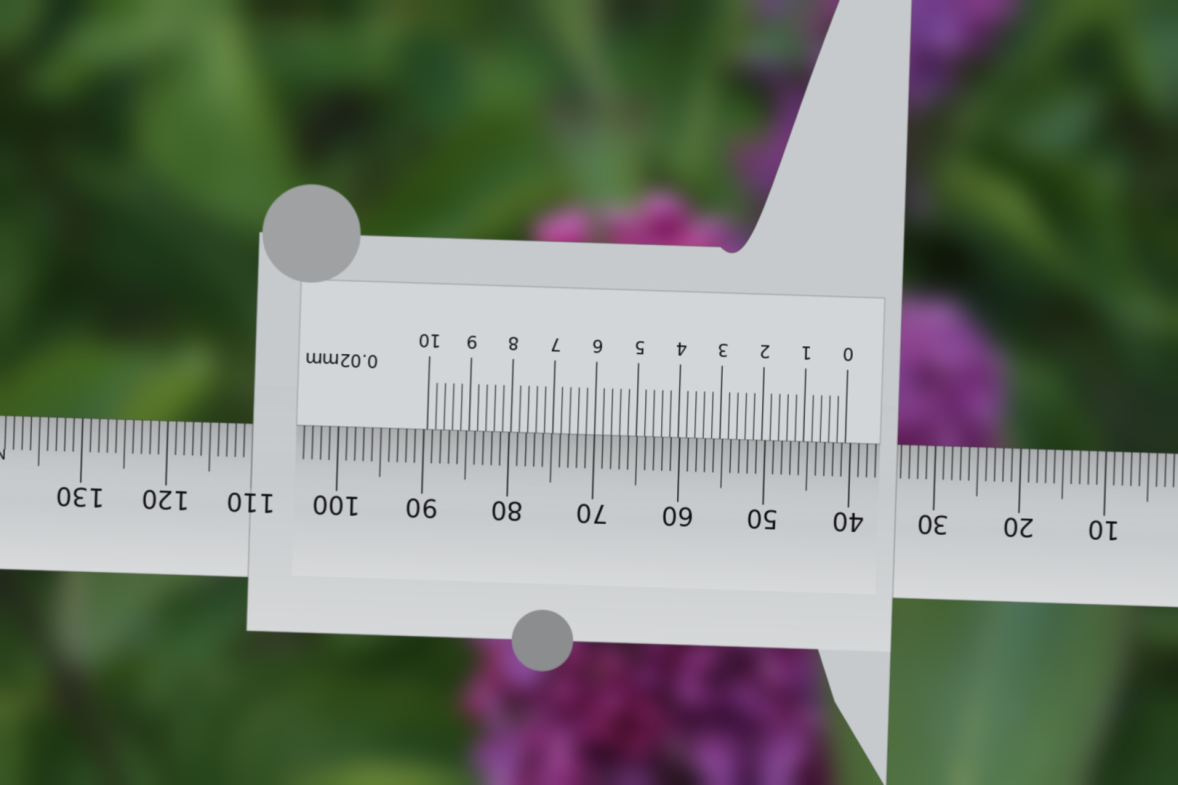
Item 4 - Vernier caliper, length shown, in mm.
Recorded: 40.6 mm
